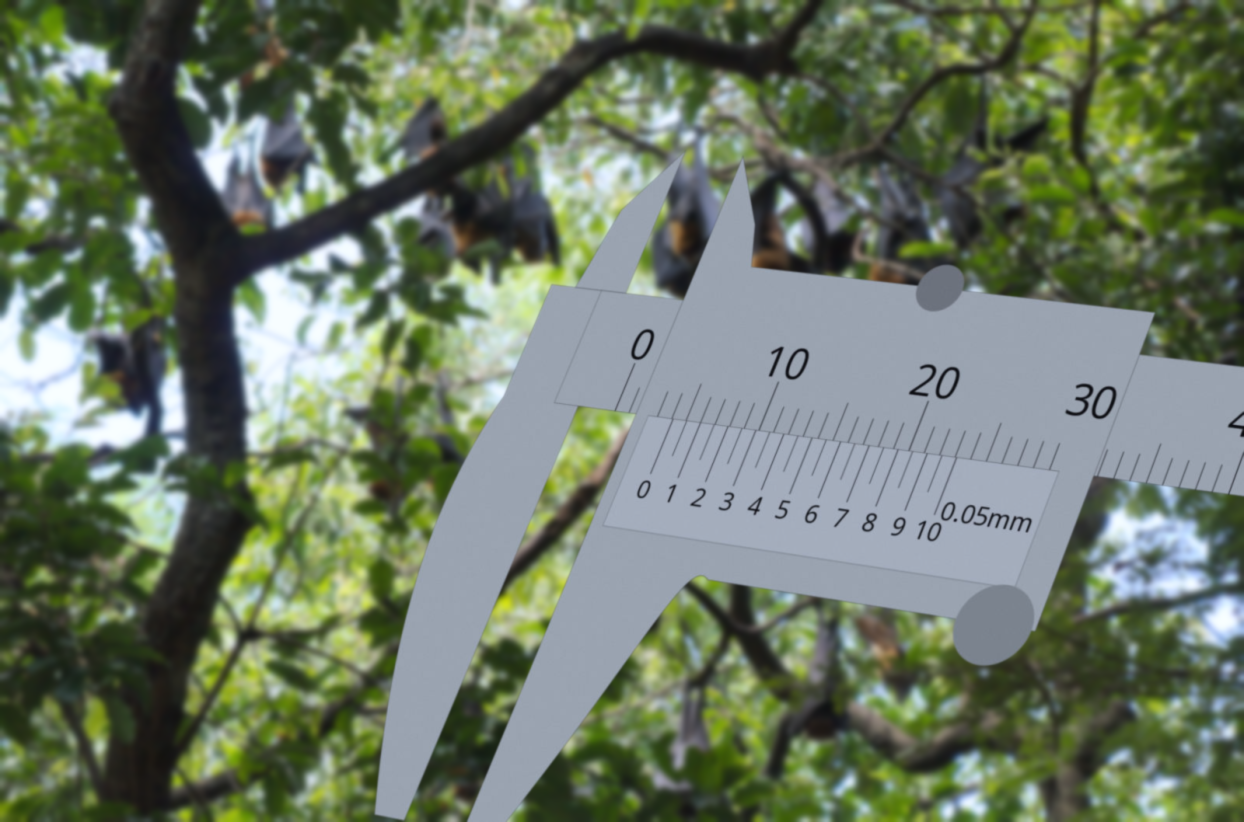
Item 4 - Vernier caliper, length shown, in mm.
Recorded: 4.1 mm
